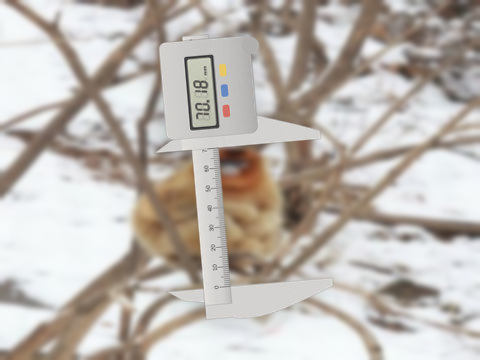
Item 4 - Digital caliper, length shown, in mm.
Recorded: 70.18 mm
